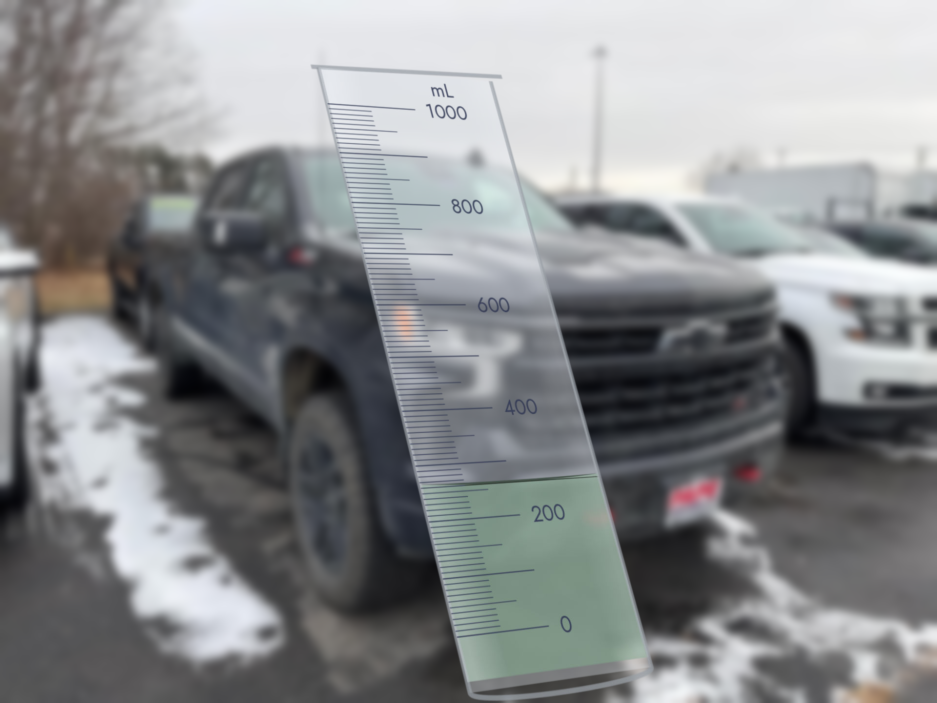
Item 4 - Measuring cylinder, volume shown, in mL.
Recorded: 260 mL
